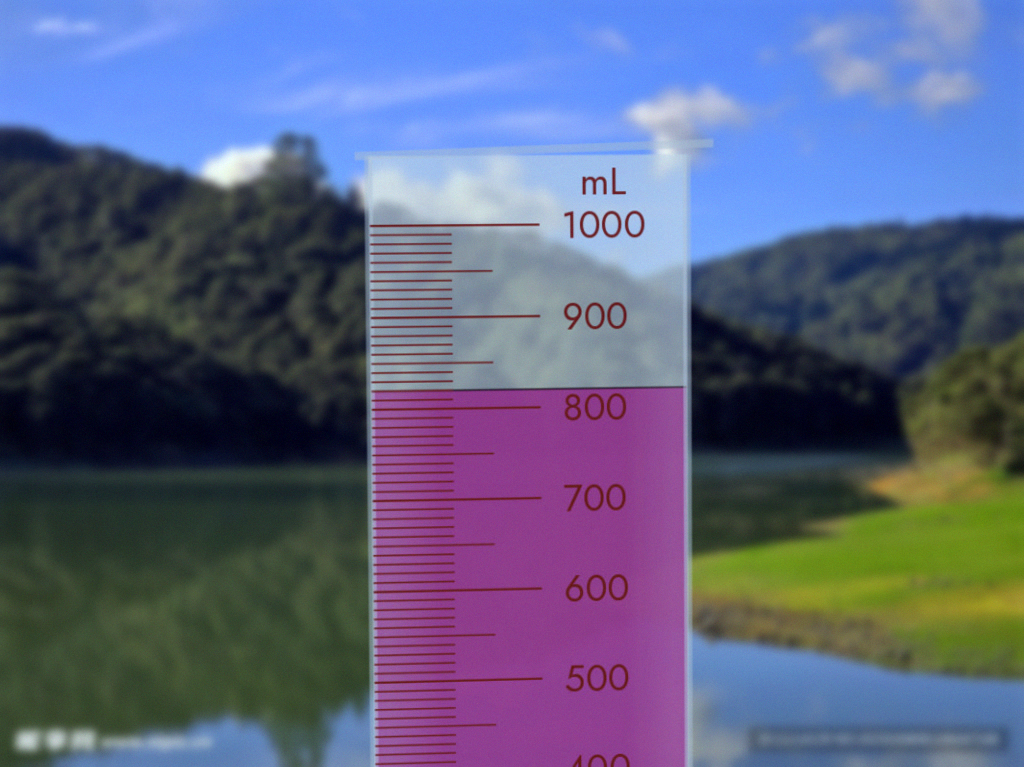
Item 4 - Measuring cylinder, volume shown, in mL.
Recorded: 820 mL
